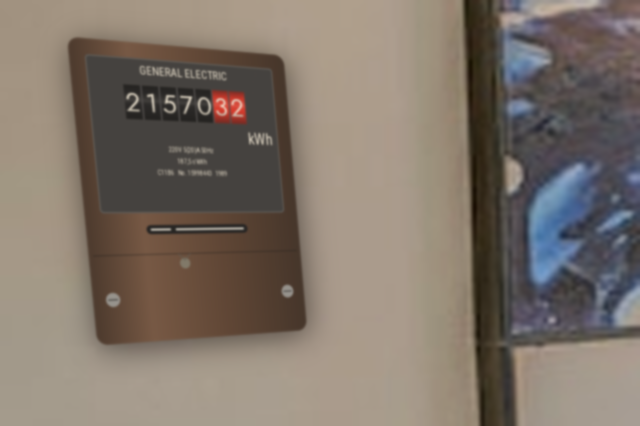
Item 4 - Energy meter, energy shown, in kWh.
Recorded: 21570.32 kWh
